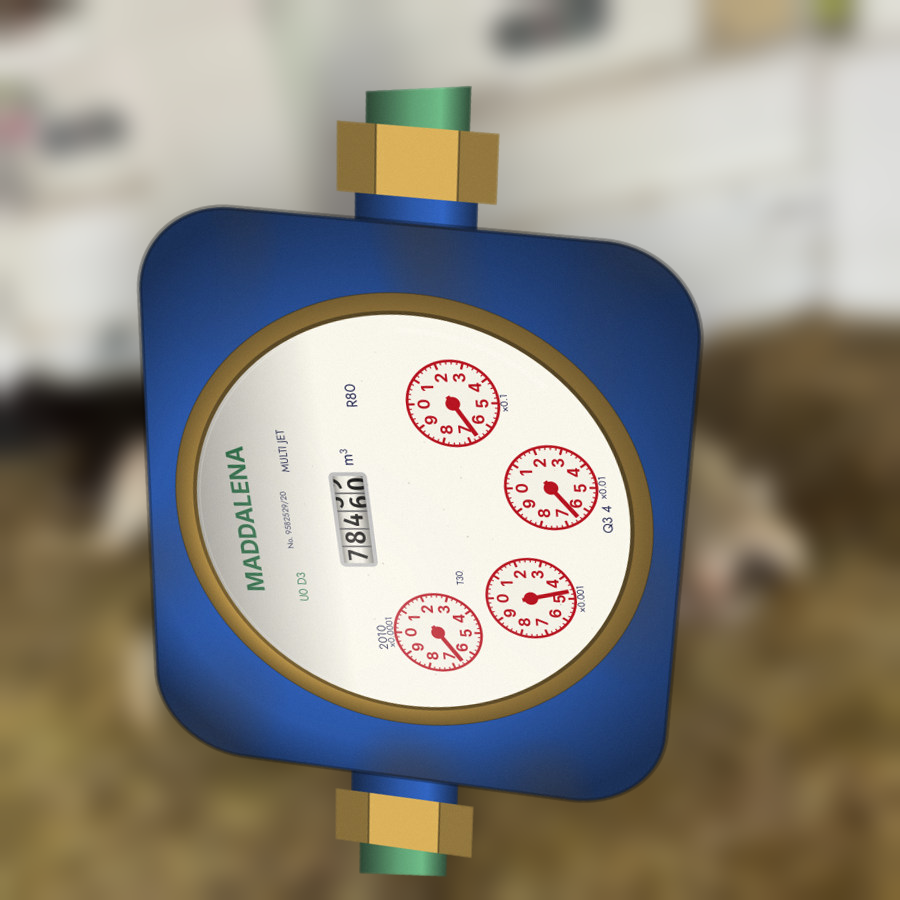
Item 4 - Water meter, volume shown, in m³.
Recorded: 78459.6646 m³
